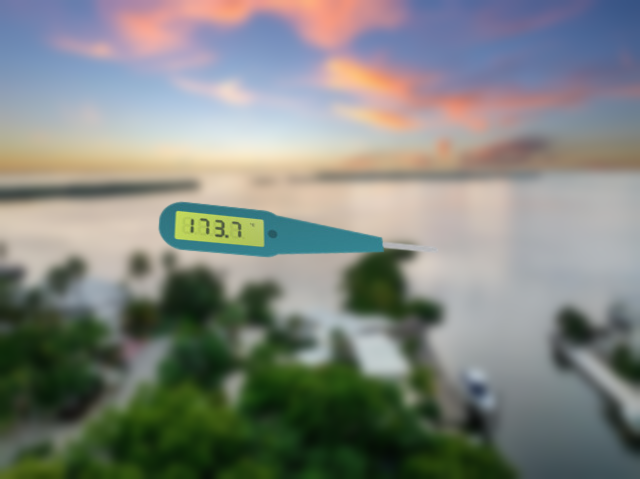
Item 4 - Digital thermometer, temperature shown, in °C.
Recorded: 173.7 °C
